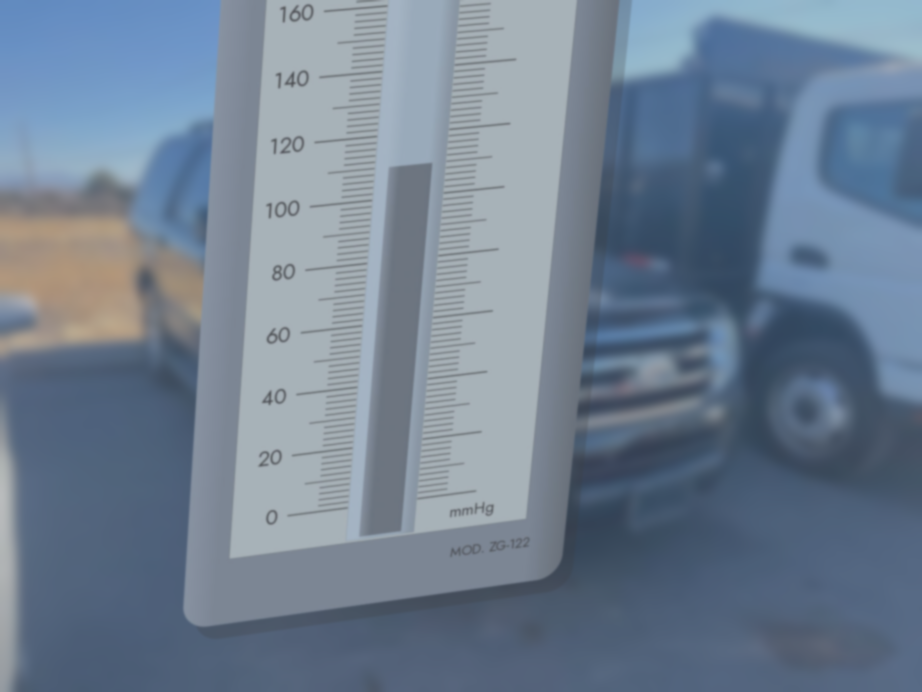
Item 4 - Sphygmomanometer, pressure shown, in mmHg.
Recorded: 110 mmHg
